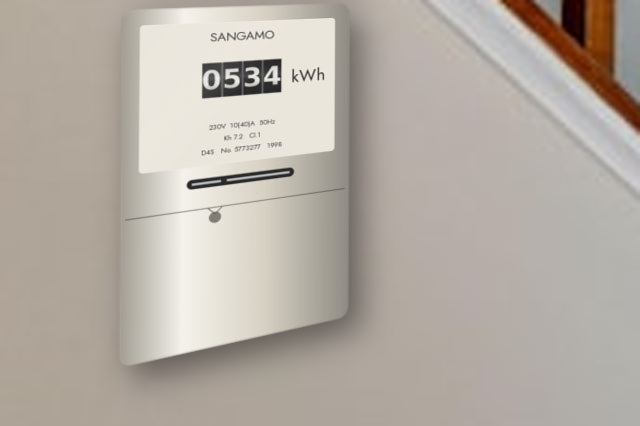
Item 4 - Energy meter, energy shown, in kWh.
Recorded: 534 kWh
